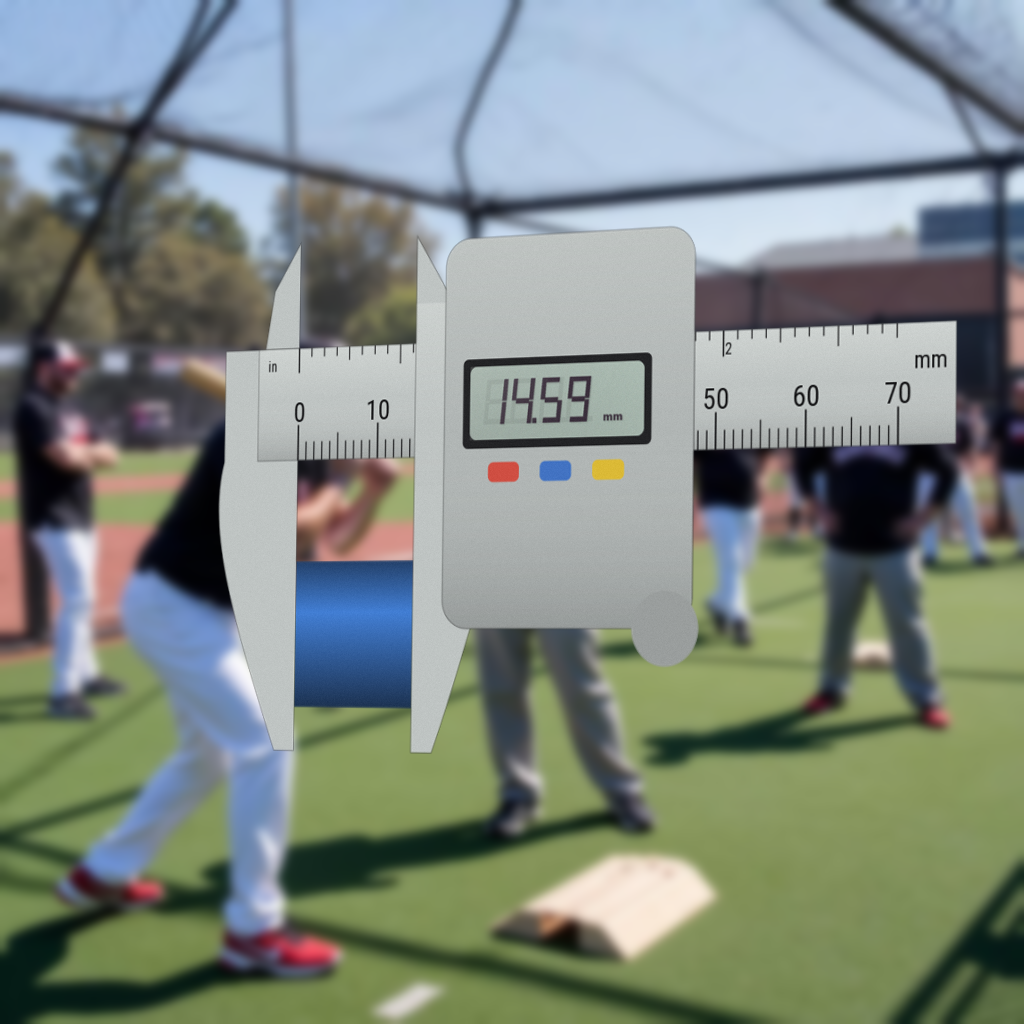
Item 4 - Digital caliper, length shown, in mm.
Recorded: 14.59 mm
